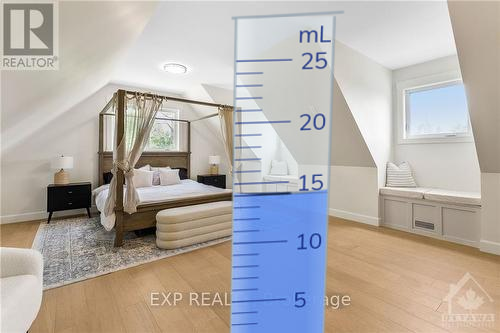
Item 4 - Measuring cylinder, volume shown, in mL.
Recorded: 14 mL
